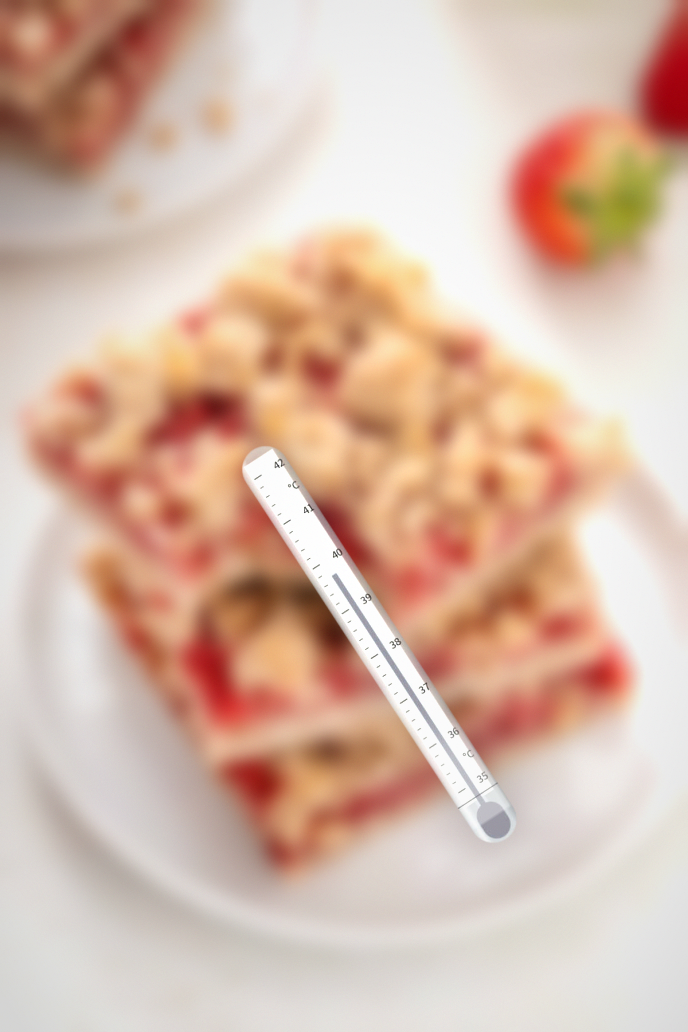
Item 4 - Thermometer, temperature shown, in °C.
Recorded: 39.7 °C
